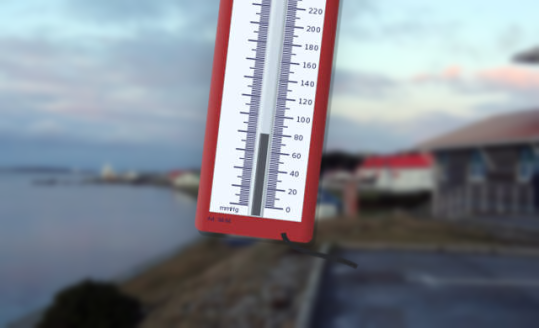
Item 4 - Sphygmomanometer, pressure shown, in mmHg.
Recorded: 80 mmHg
